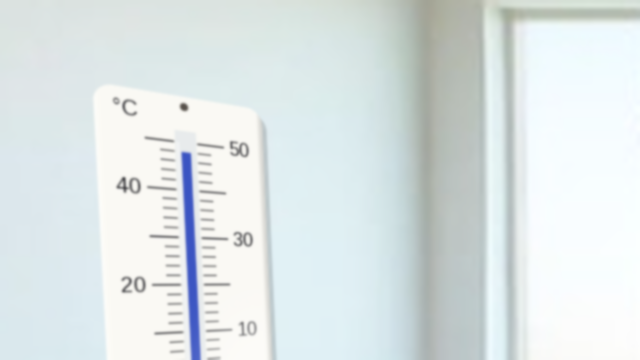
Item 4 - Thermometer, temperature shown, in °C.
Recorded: 48 °C
